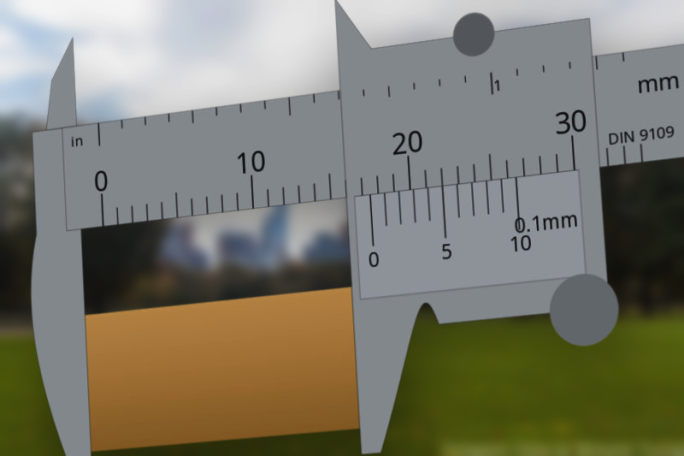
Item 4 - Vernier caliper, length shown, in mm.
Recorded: 17.5 mm
